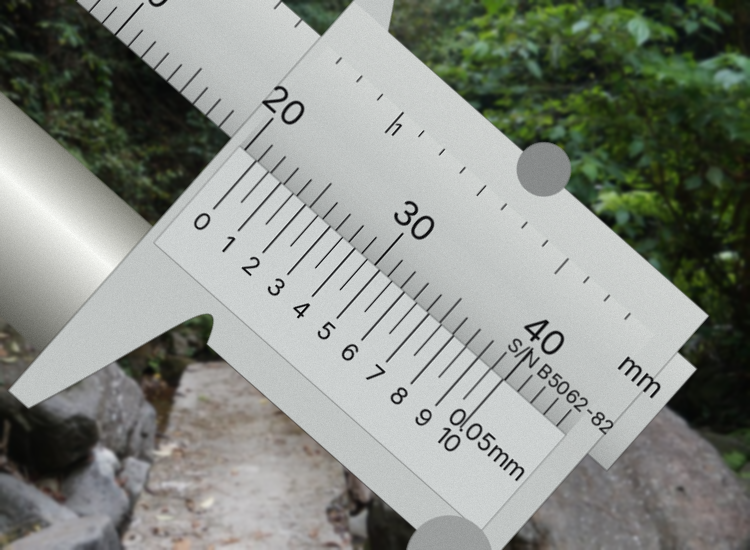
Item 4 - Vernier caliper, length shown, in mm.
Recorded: 20.9 mm
